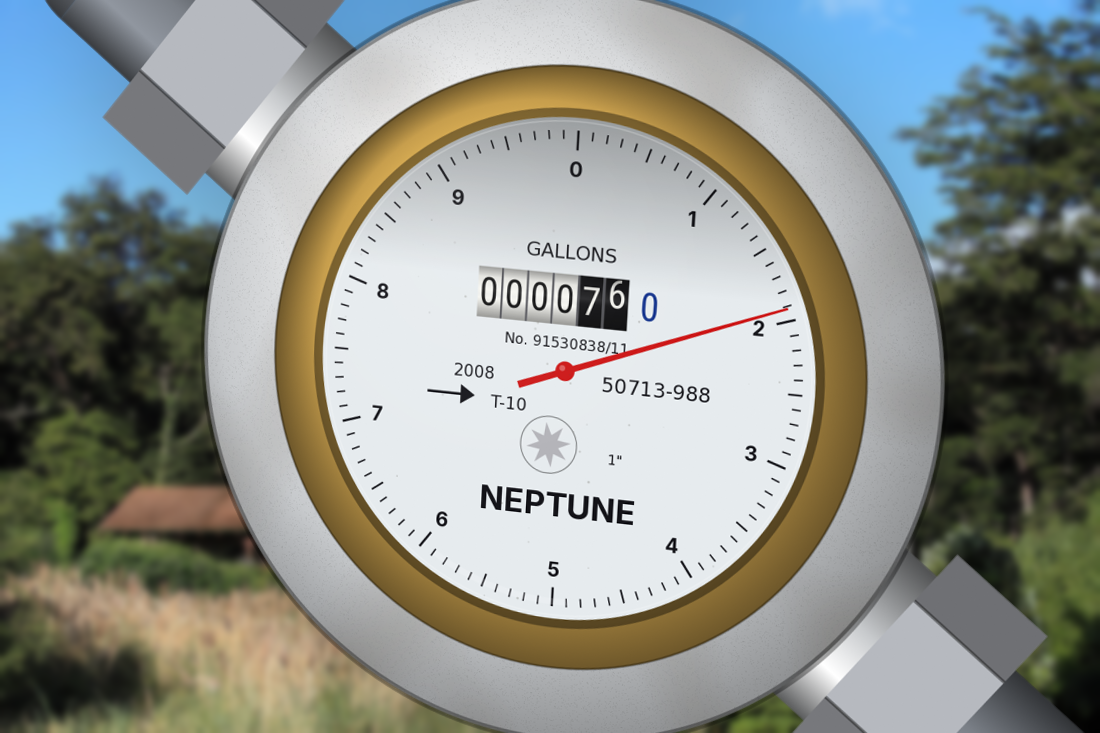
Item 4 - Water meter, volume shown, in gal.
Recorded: 761.9 gal
